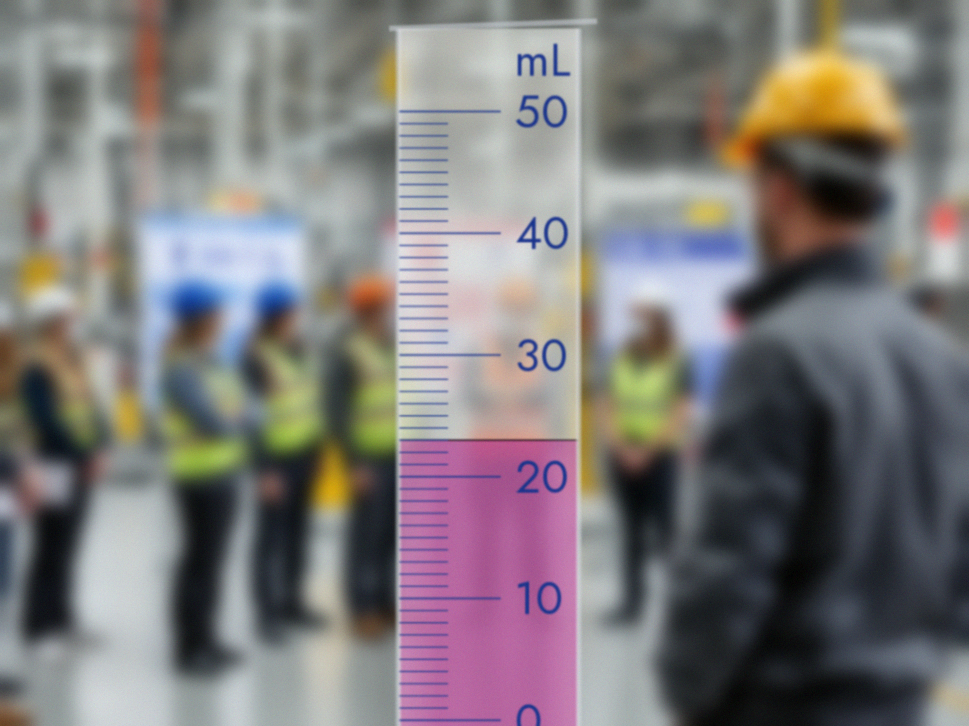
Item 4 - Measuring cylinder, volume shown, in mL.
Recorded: 23 mL
